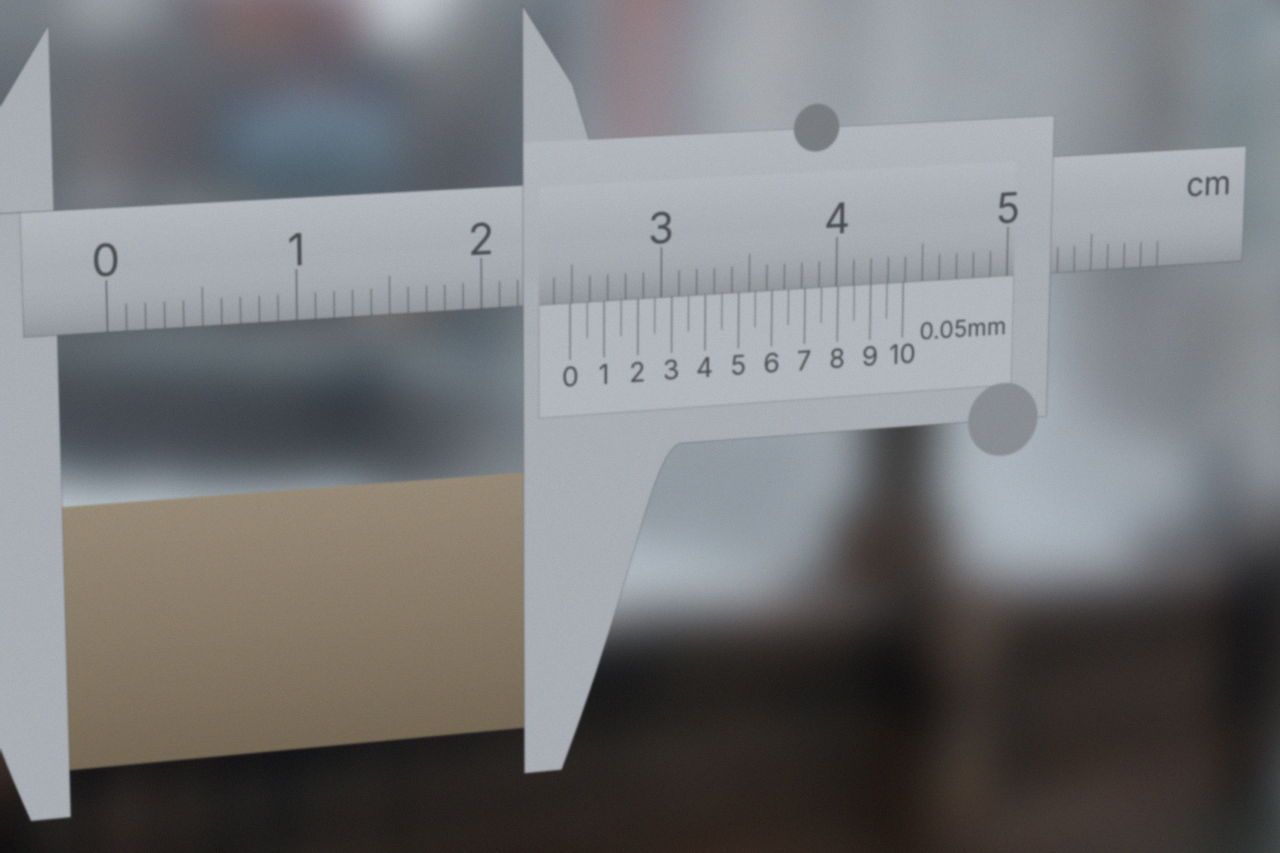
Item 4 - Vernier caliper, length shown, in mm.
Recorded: 24.9 mm
